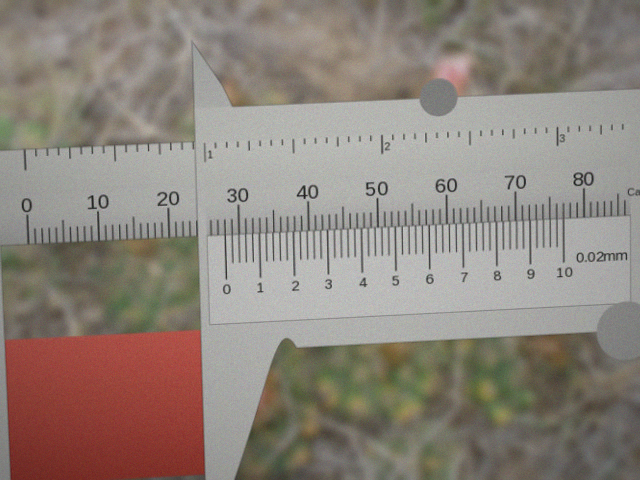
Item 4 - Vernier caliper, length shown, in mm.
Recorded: 28.0 mm
